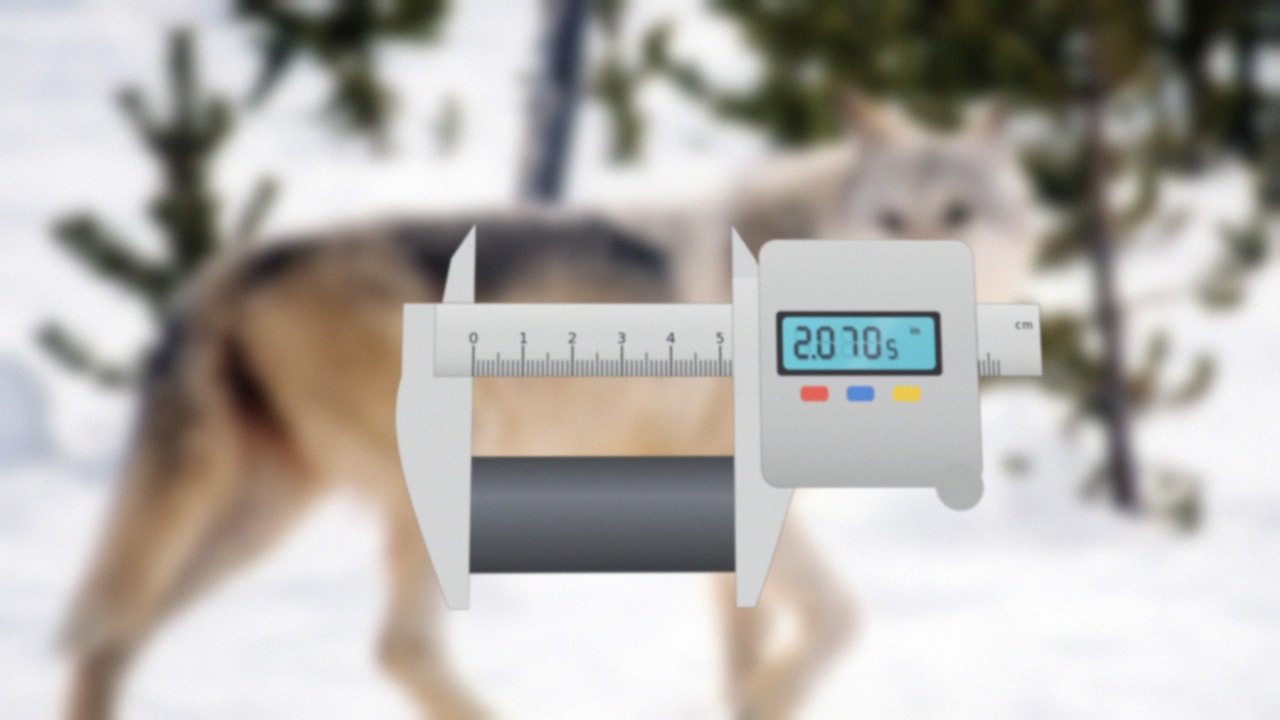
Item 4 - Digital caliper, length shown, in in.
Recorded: 2.0705 in
